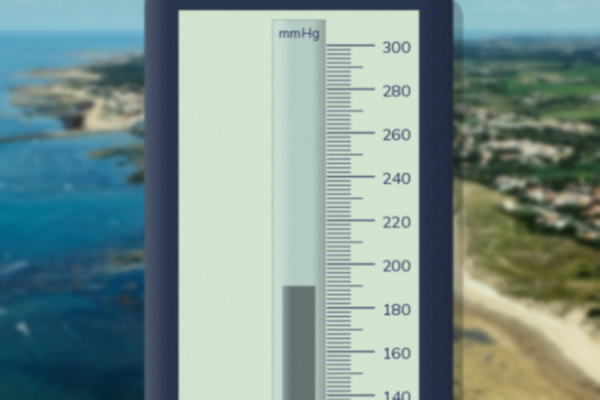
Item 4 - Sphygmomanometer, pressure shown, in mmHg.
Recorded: 190 mmHg
